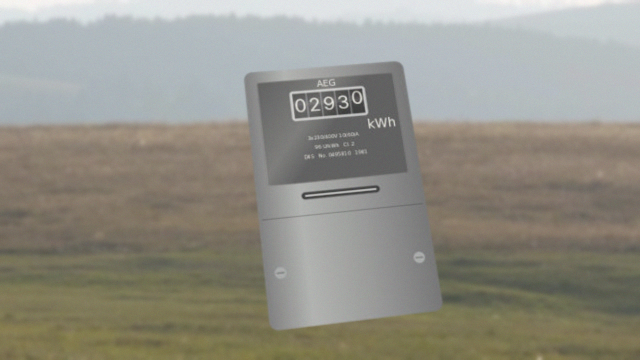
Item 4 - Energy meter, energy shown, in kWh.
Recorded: 2930 kWh
